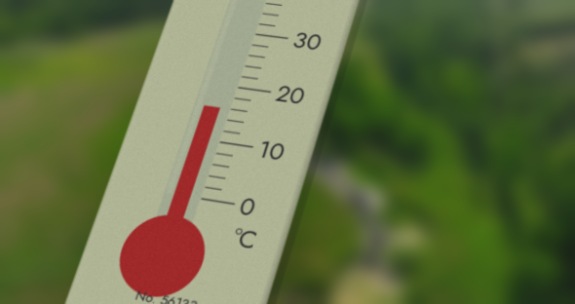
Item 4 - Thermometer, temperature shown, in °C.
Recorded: 16 °C
